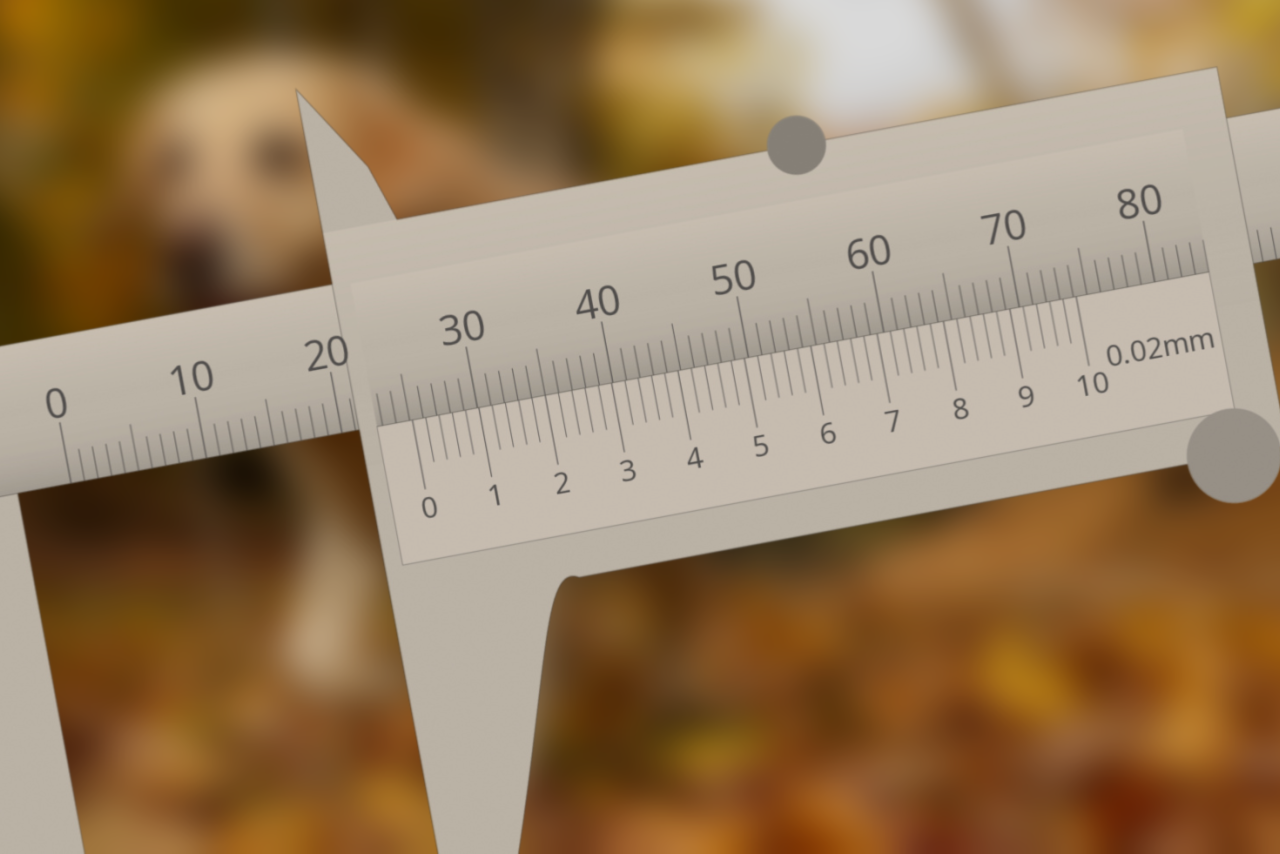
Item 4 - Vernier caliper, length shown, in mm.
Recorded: 25.2 mm
